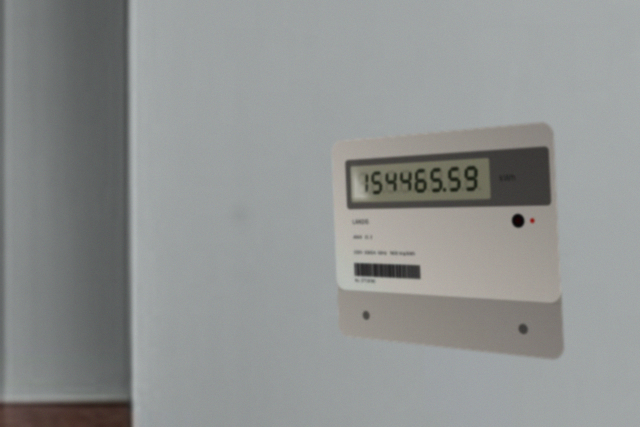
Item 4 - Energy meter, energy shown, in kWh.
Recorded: 154465.59 kWh
